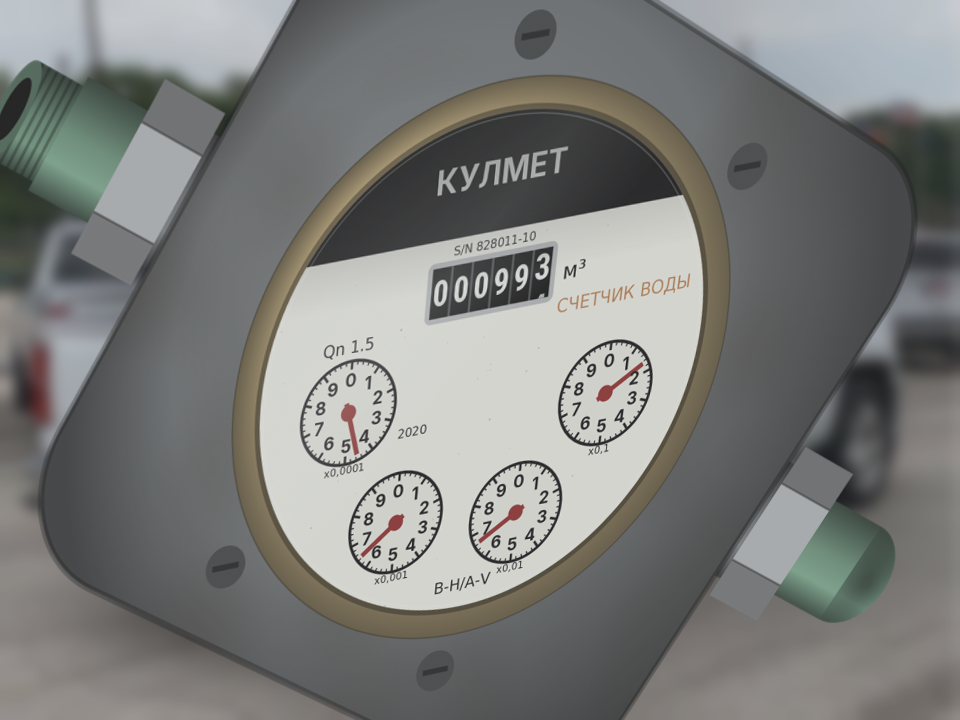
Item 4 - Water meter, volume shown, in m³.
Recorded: 993.1664 m³
